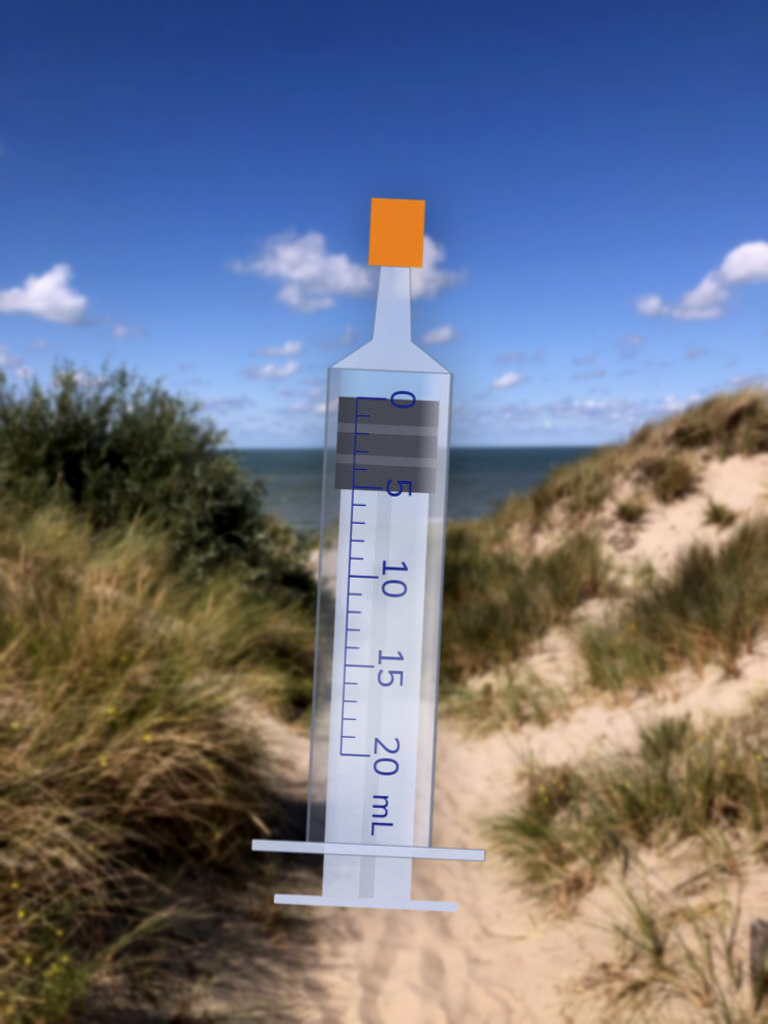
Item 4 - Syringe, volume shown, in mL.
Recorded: 0 mL
